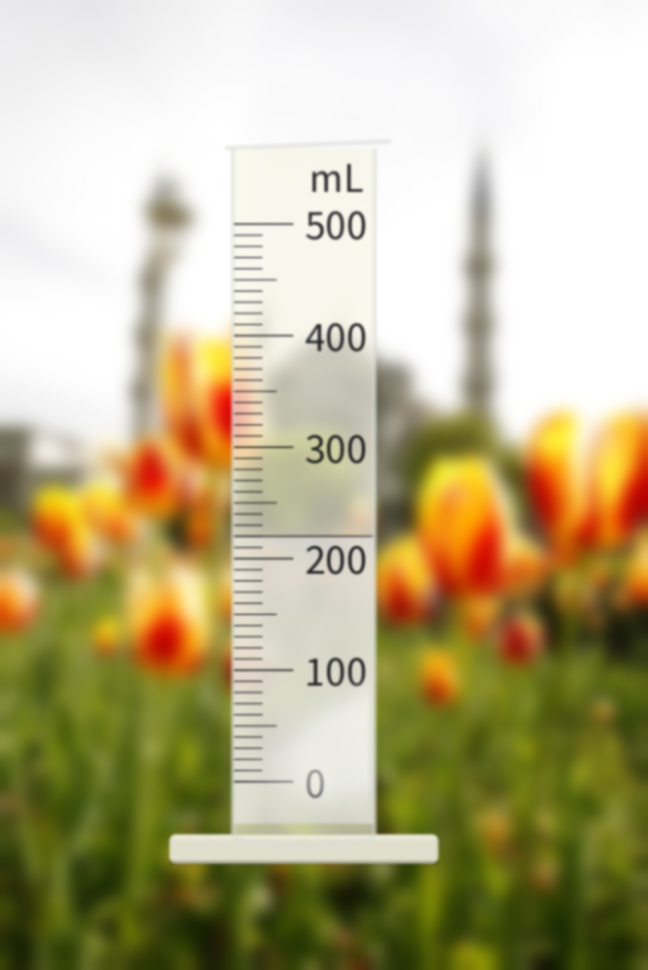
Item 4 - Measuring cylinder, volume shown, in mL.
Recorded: 220 mL
